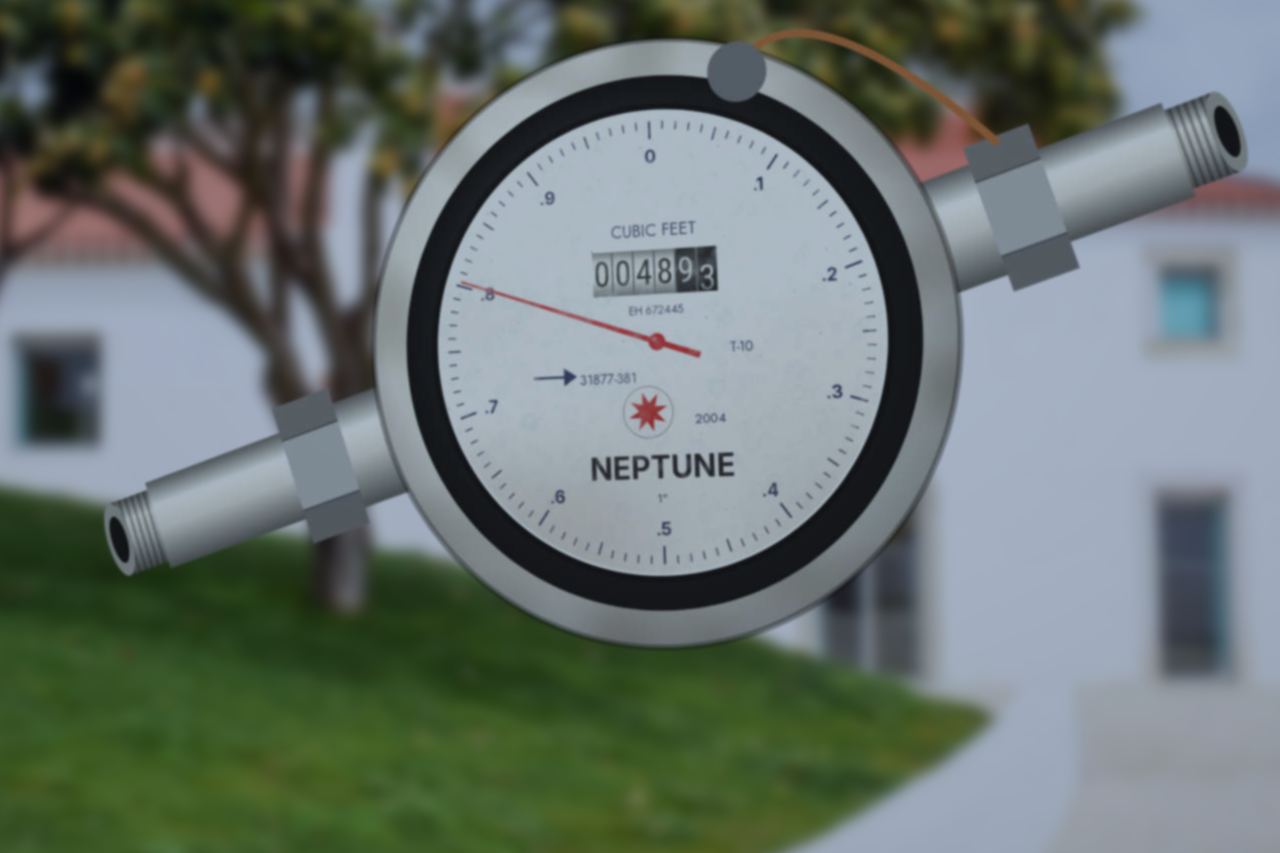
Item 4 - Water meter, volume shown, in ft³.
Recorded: 4892.80 ft³
